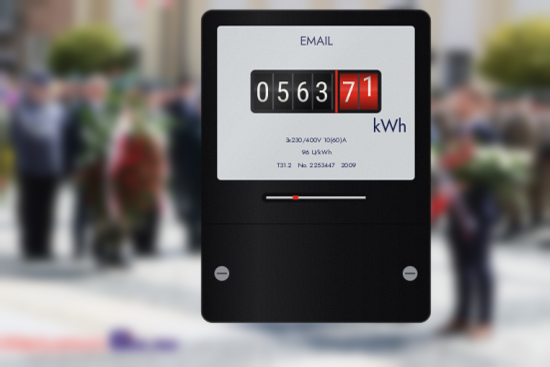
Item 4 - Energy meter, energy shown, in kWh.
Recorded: 563.71 kWh
